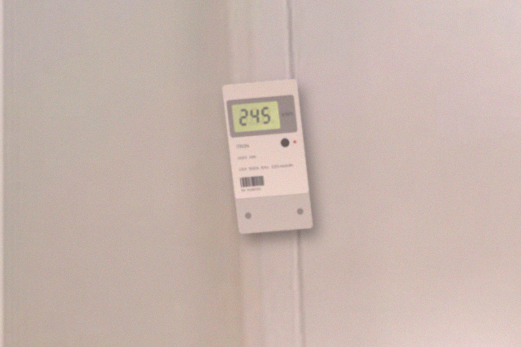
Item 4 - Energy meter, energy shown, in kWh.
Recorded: 245 kWh
